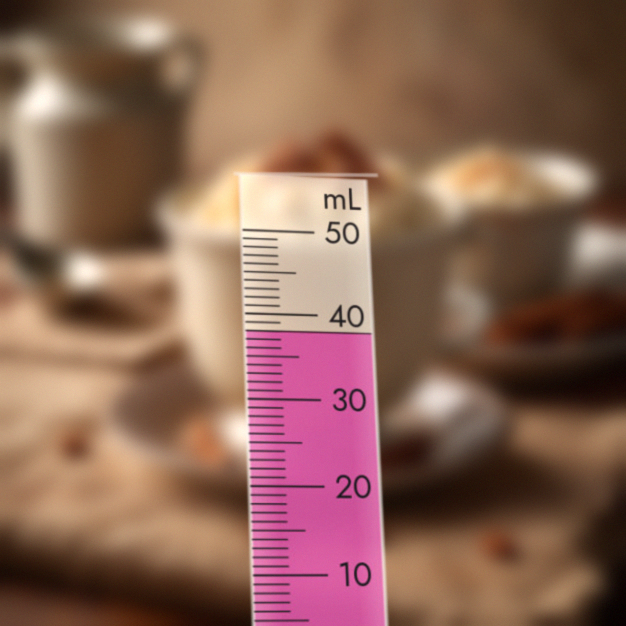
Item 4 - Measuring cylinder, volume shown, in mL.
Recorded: 38 mL
